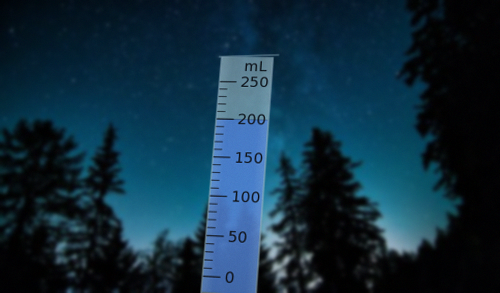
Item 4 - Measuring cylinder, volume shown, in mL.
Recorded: 200 mL
